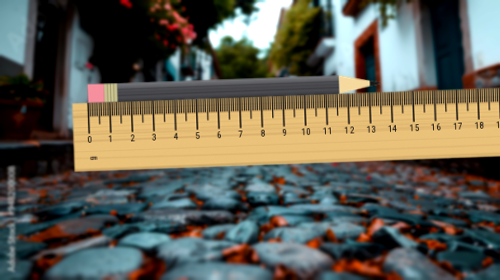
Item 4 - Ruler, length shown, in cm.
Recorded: 13.5 cm
